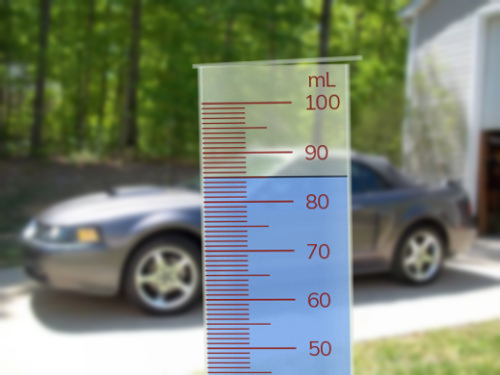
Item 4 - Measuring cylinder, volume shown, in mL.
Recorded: 85 mL
